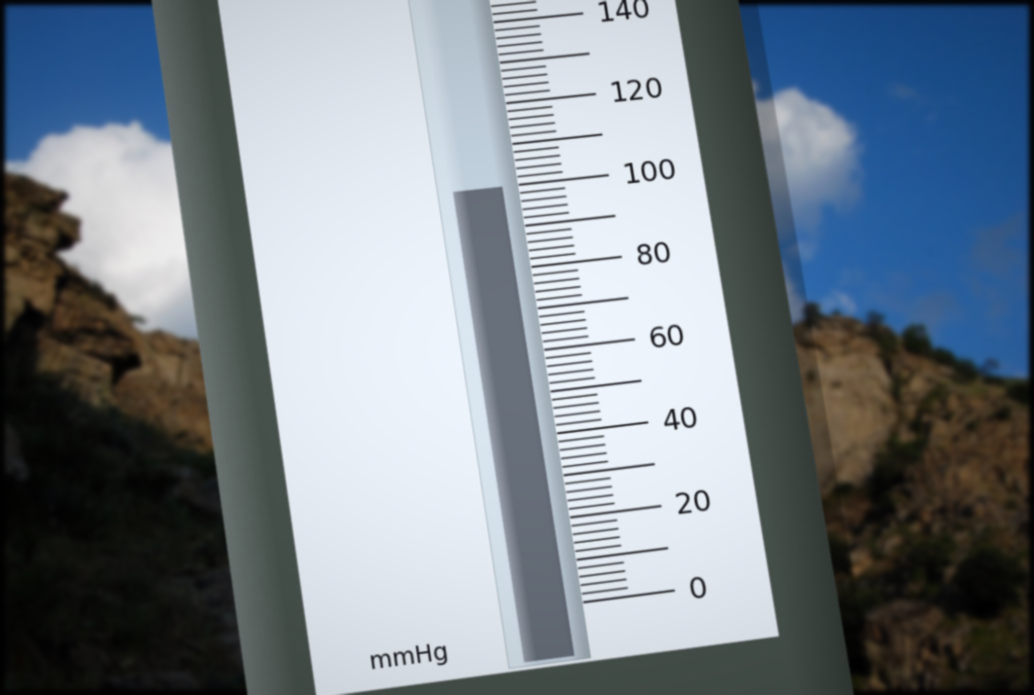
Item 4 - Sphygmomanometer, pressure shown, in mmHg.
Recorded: 100 mmHg
